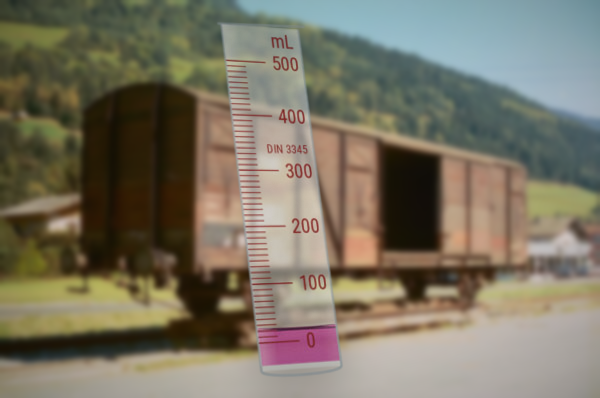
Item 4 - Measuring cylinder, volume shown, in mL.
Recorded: 20 mL
